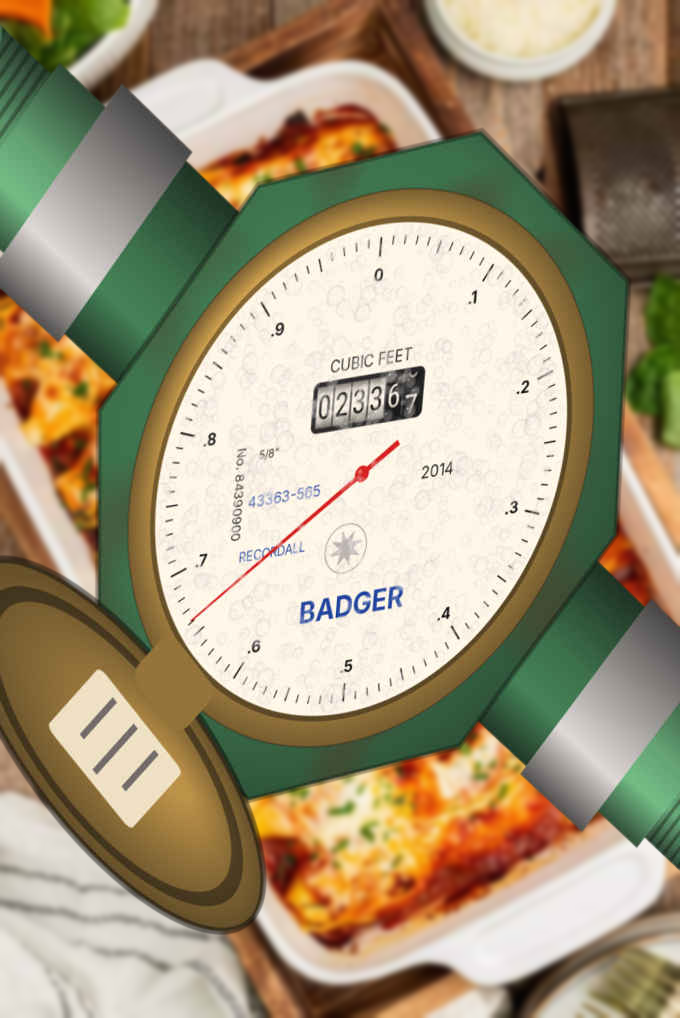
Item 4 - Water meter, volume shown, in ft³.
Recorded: 23366.66 ft³
